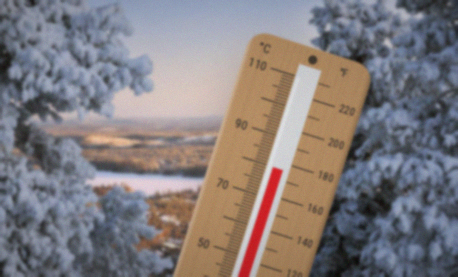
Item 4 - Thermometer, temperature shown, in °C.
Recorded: 80 °C
